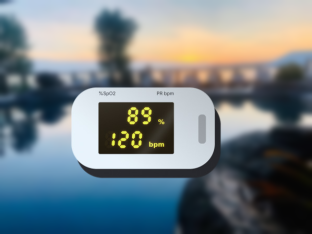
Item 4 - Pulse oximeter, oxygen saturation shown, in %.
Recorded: 89 %
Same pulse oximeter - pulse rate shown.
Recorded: 120 bpm
